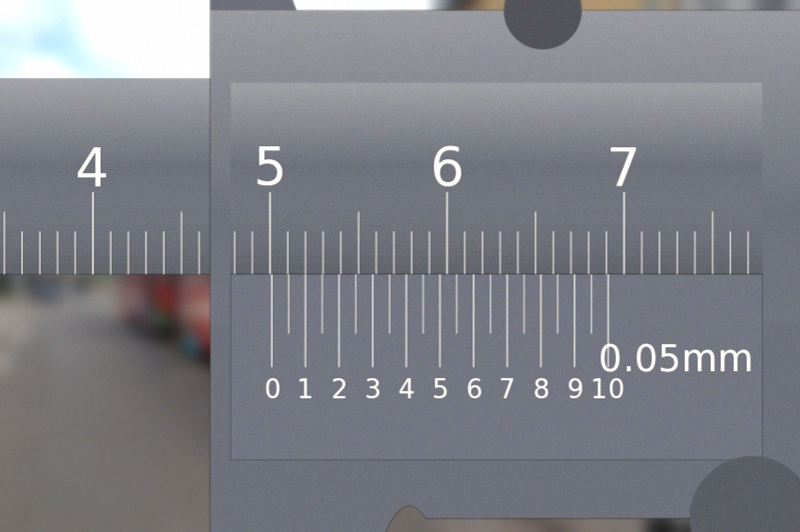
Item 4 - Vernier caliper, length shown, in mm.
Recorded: 50.1 mm
